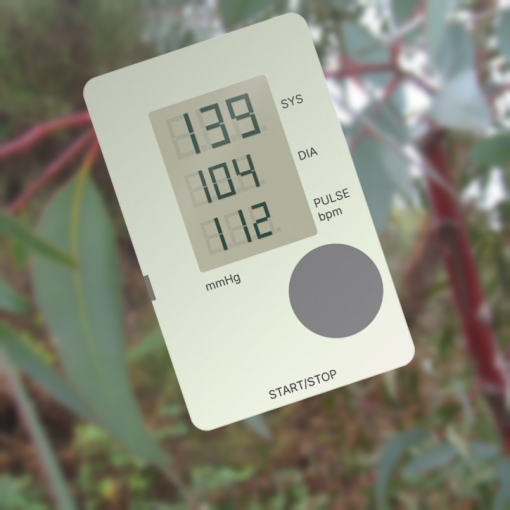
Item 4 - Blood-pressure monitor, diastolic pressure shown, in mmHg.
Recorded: 104 mmHg
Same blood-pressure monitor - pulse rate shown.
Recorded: 112 bpm
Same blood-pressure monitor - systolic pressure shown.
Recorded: 139 mmHg
